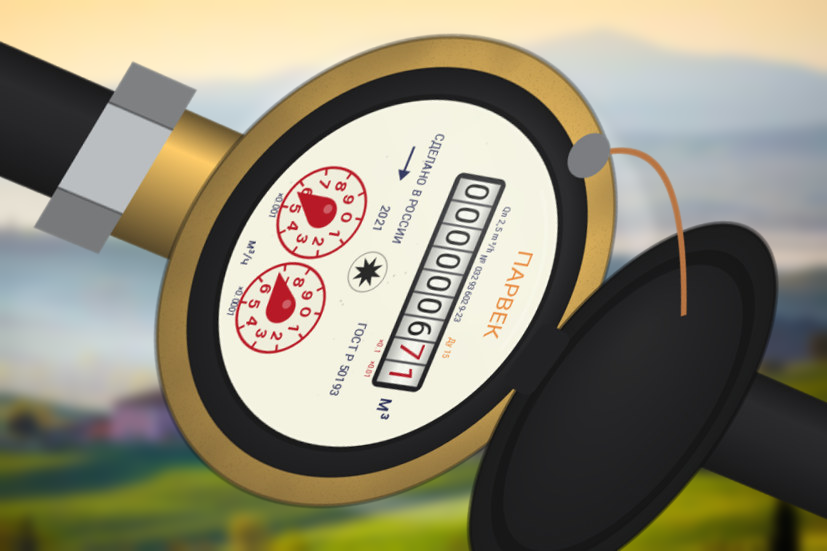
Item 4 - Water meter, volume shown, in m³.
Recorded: 6.7156 m³
